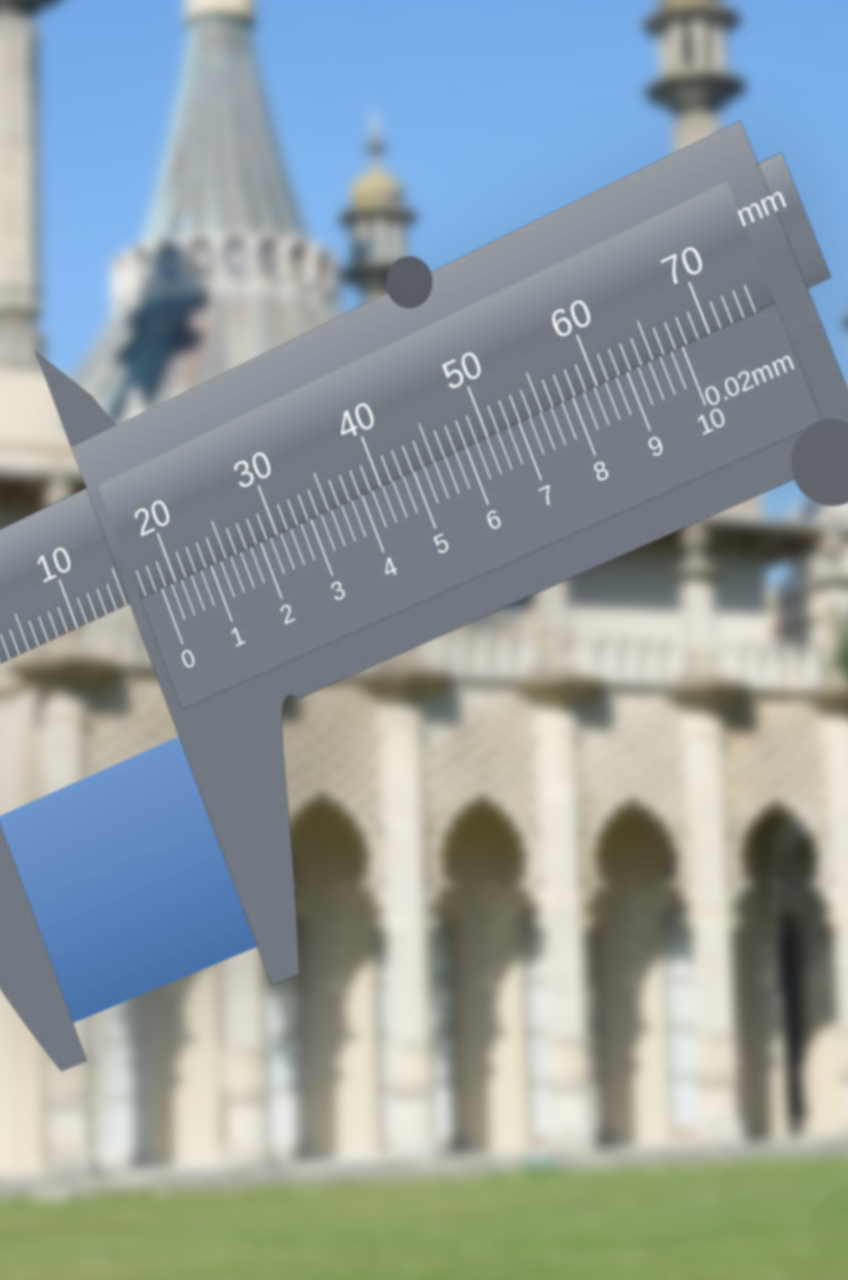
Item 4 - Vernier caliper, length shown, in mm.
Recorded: 18.6 mm
